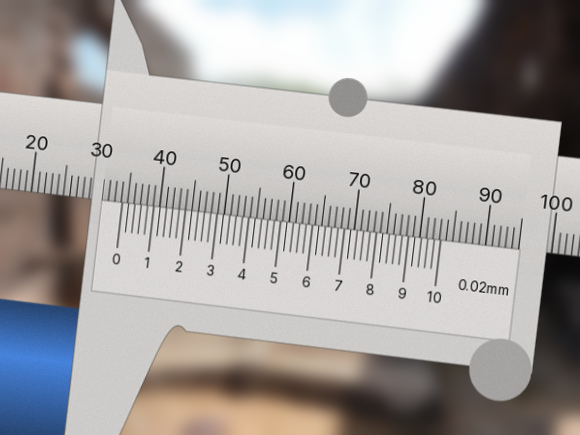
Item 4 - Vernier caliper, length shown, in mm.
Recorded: 34.2 mm
